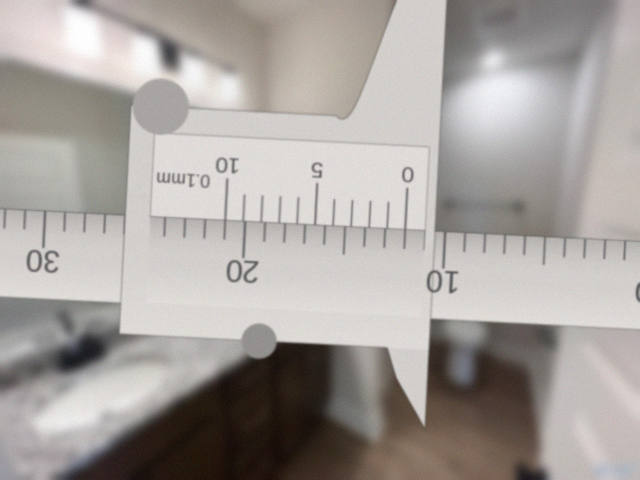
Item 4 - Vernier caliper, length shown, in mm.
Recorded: 12.0 mm
